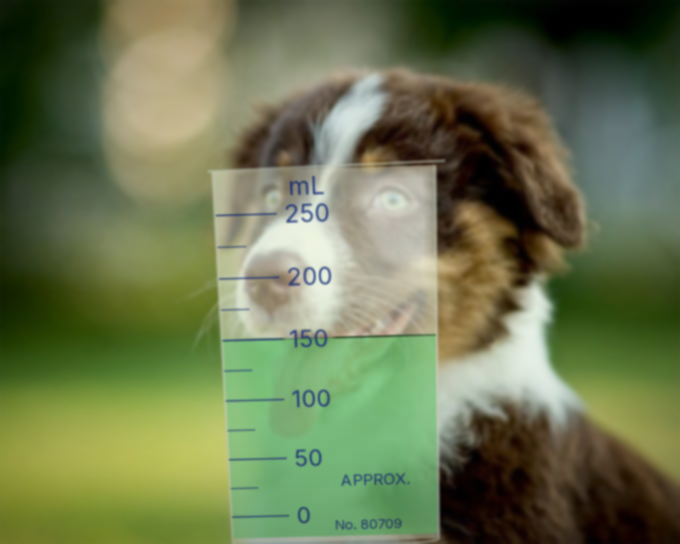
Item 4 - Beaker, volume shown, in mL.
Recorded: 150 mL
